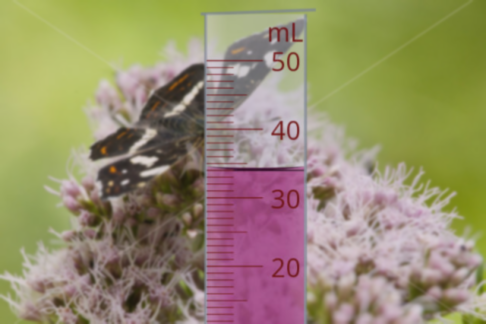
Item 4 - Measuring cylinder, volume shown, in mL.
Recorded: 34 mL
